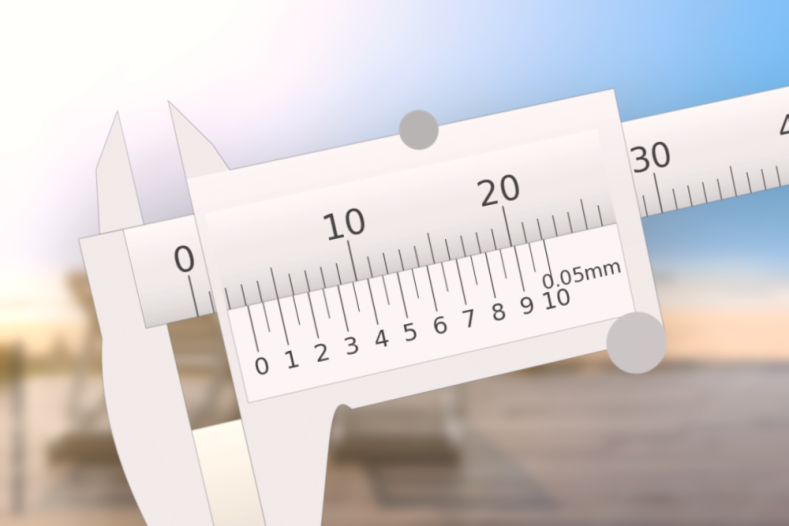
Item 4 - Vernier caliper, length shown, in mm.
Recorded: 3.1 mm
